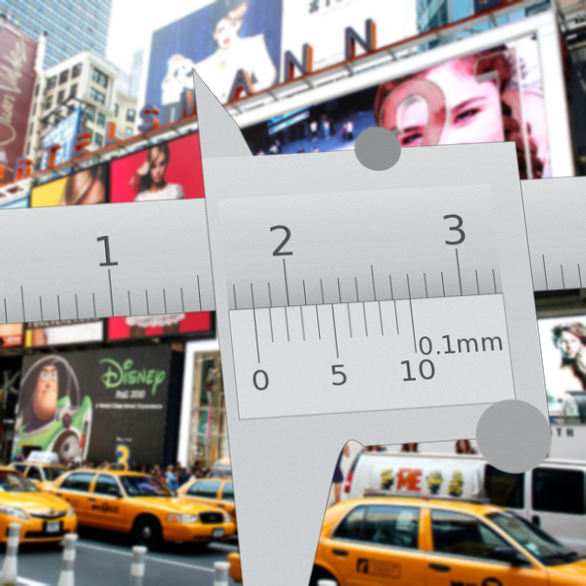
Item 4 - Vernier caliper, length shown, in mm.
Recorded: 18.0 mm
